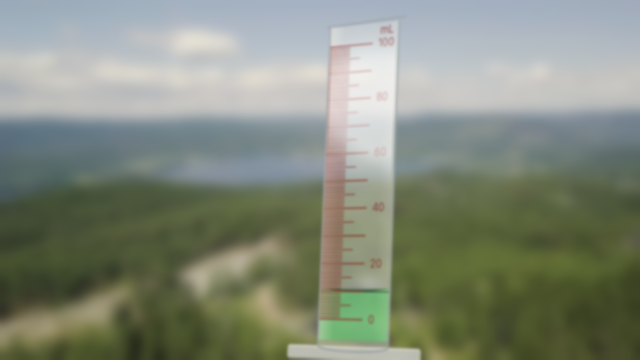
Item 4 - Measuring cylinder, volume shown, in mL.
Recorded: 10 mL
